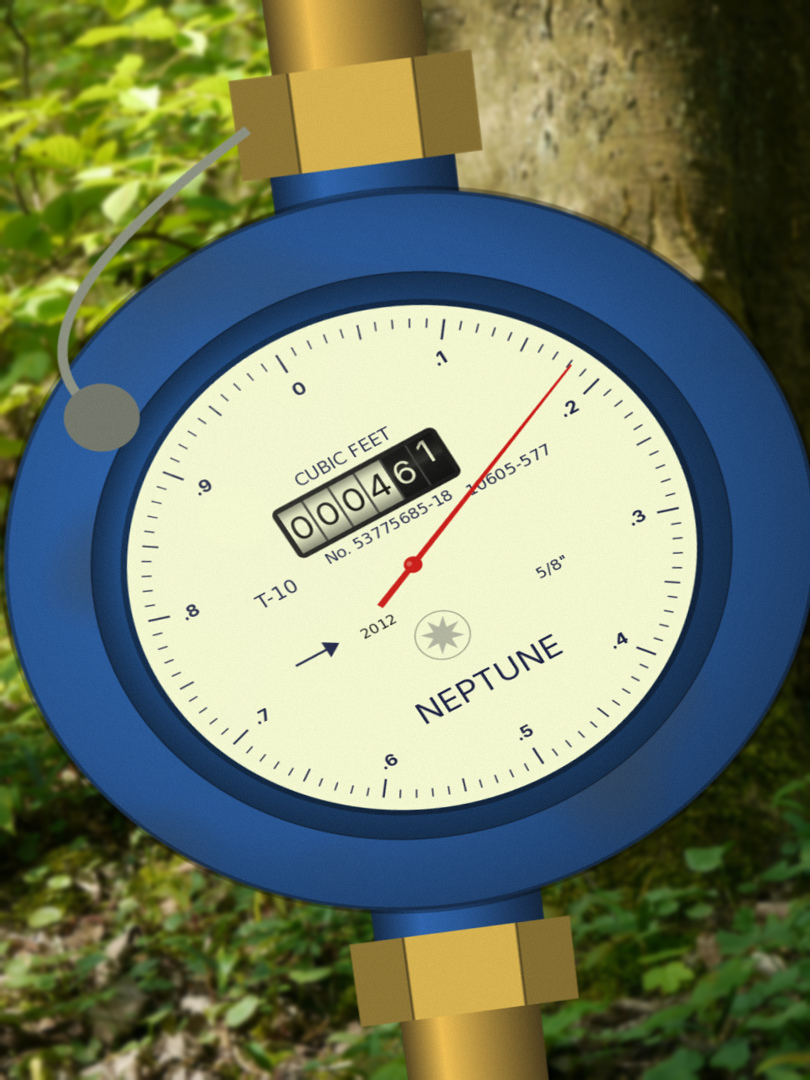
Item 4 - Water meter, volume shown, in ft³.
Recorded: 461.18 ft³
